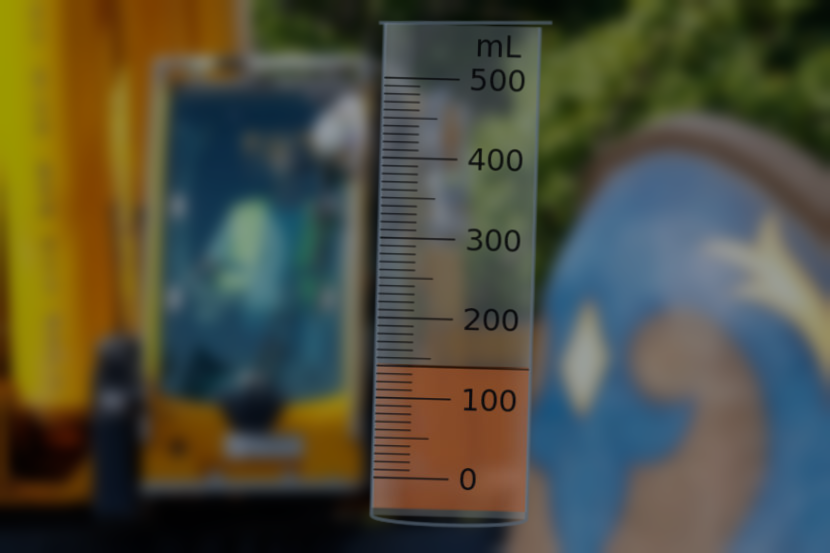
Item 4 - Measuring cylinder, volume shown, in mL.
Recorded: 140 mL
